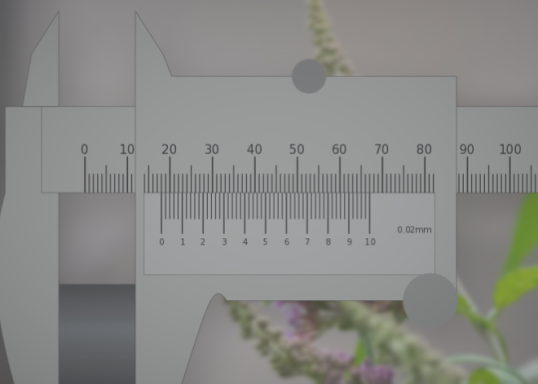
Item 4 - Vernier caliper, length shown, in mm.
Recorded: 18.0 mm
